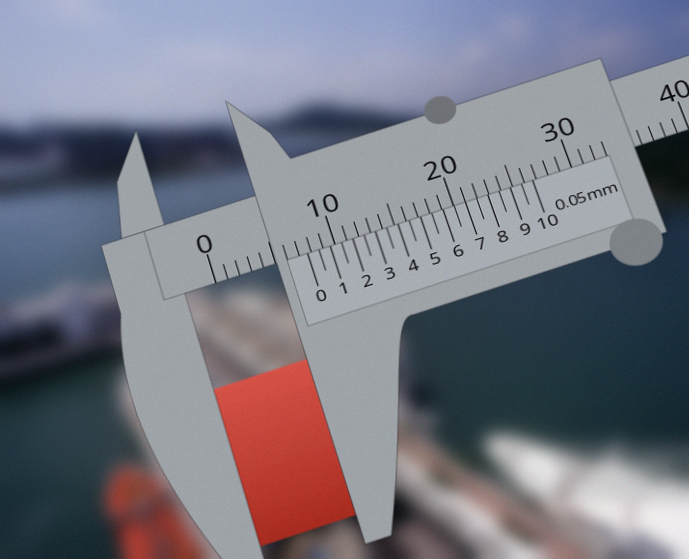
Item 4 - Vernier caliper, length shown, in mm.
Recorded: 7.7 mm
